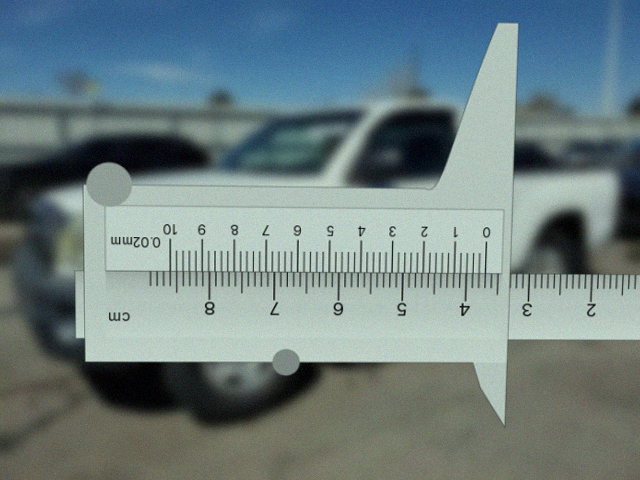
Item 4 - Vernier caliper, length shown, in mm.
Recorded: 37.0 mm
